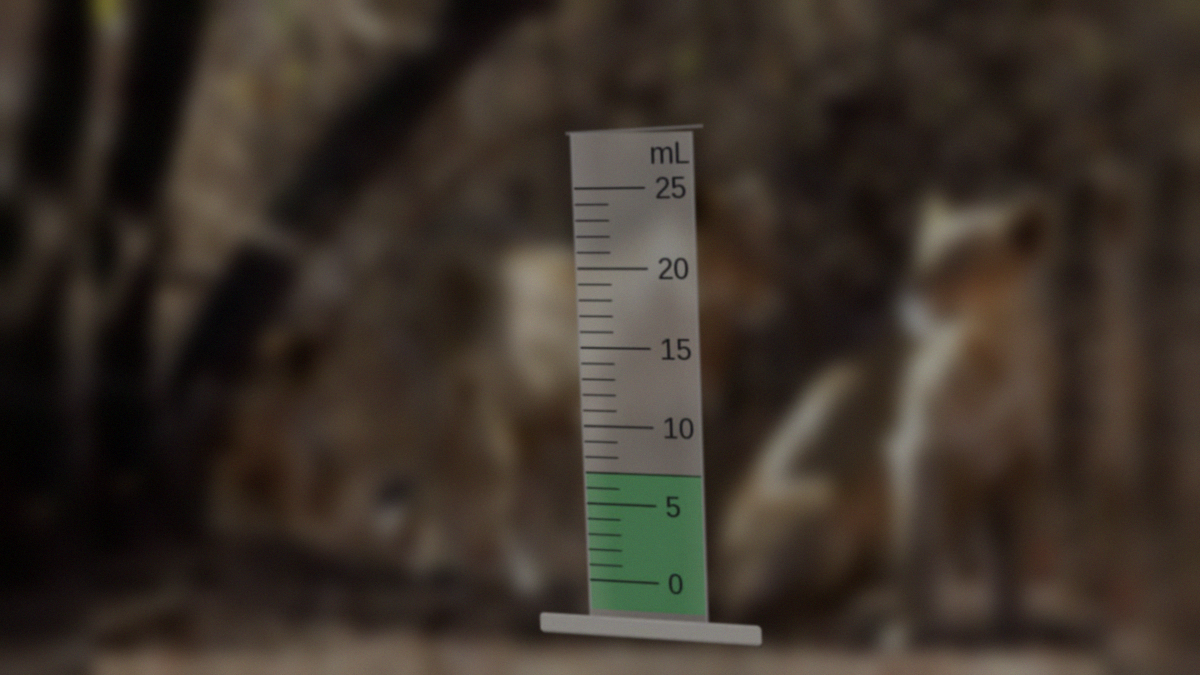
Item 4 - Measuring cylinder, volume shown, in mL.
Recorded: 7 mL
